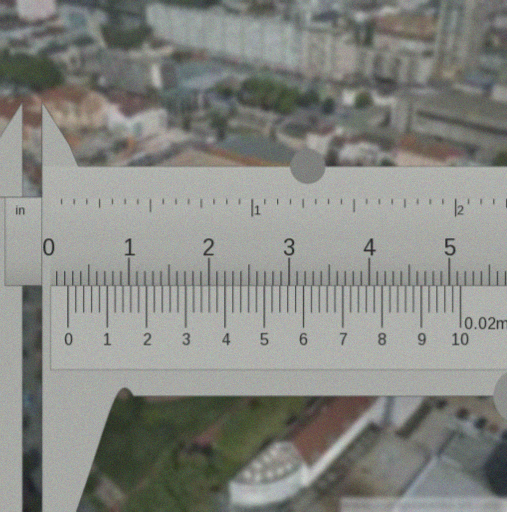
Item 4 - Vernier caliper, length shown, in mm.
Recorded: 2.4 mm
